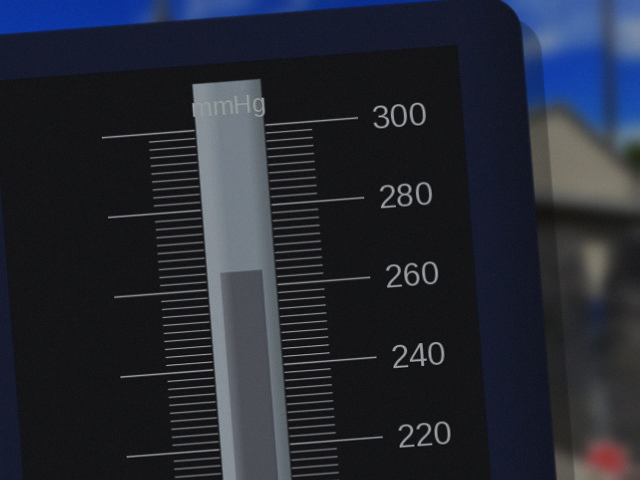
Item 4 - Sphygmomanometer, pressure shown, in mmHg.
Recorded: 264 mmHg
